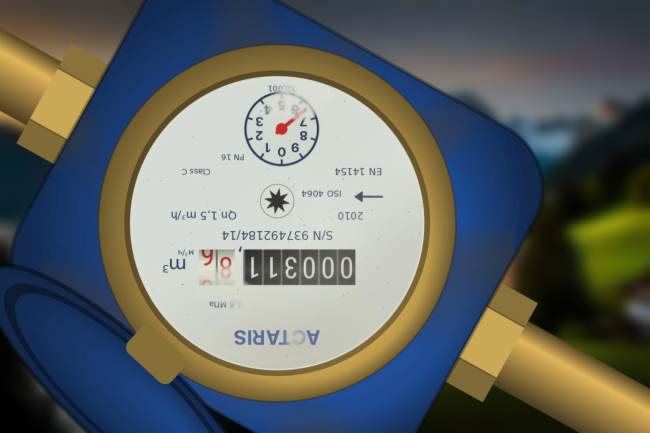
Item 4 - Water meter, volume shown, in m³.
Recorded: 311.856 m³
